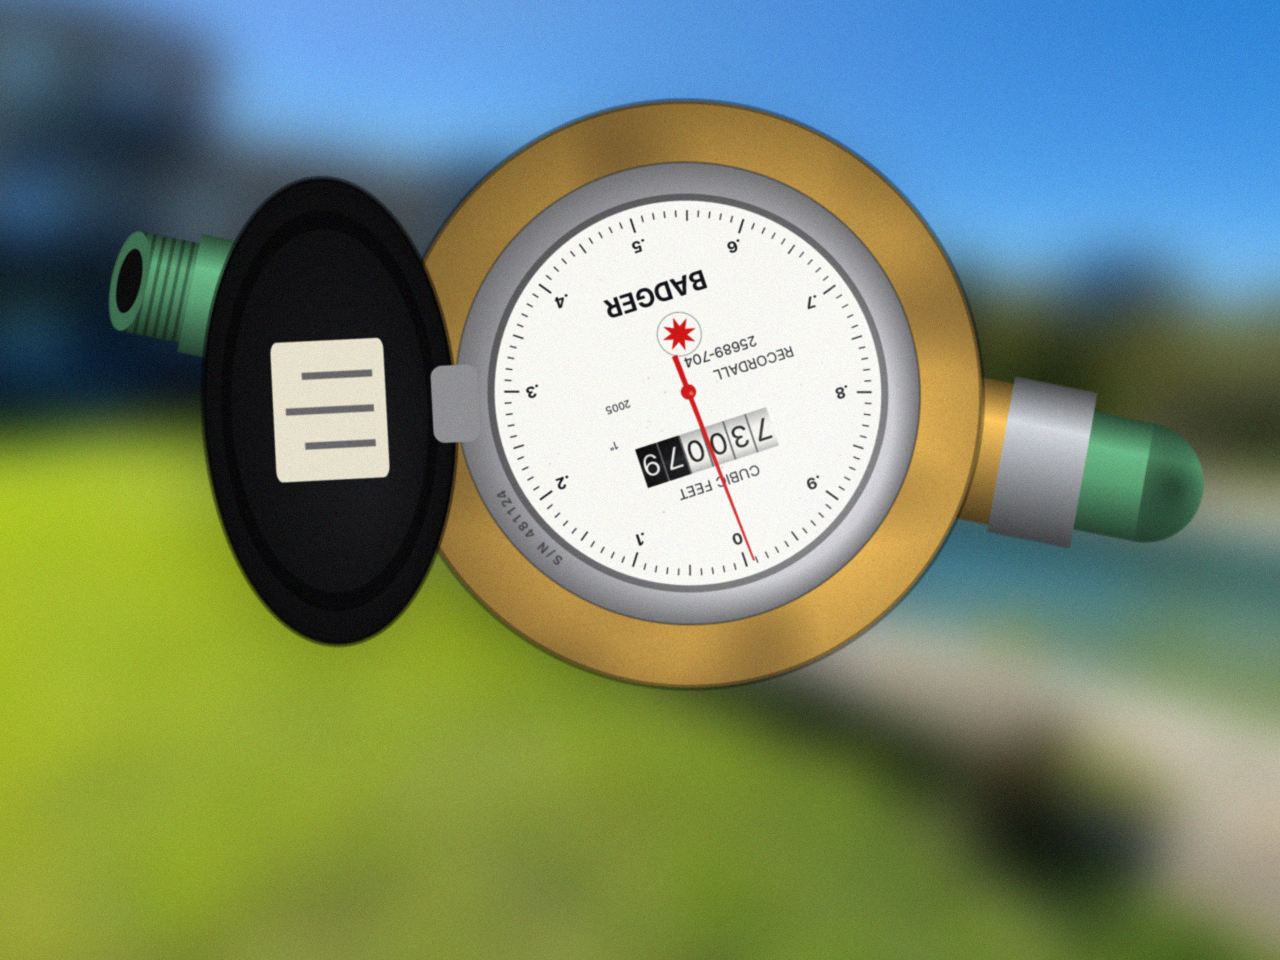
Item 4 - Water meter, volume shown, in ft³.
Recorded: 730078.99 ft³
